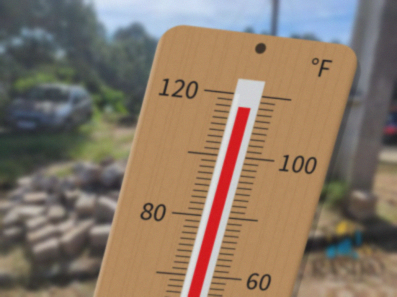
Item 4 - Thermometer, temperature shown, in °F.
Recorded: 116 °F
